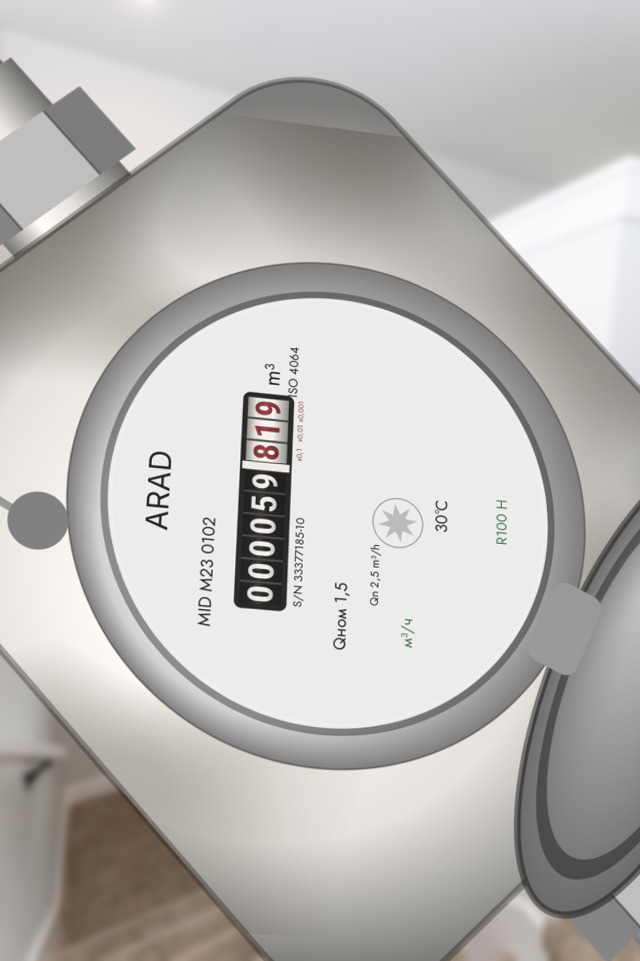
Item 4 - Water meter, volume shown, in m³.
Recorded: 59.819 m³
